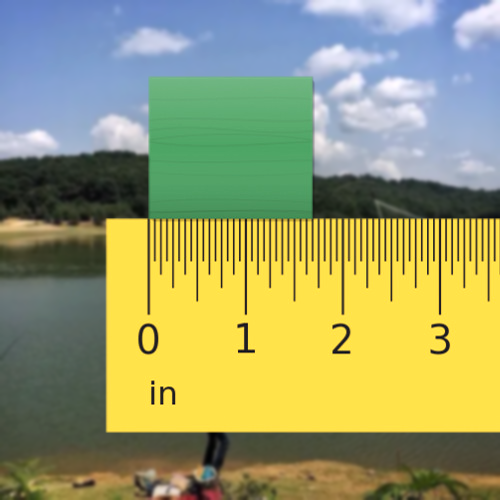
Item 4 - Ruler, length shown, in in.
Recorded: 1.6875 in
